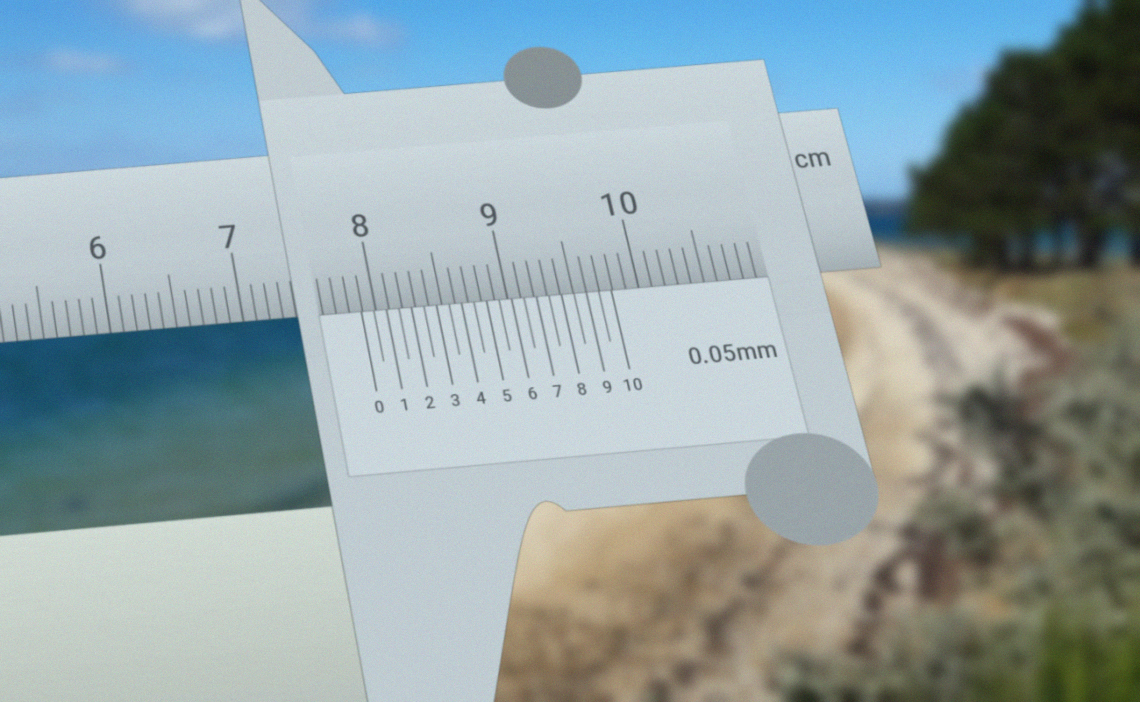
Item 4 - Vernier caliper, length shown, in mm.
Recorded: 78.9 mm
